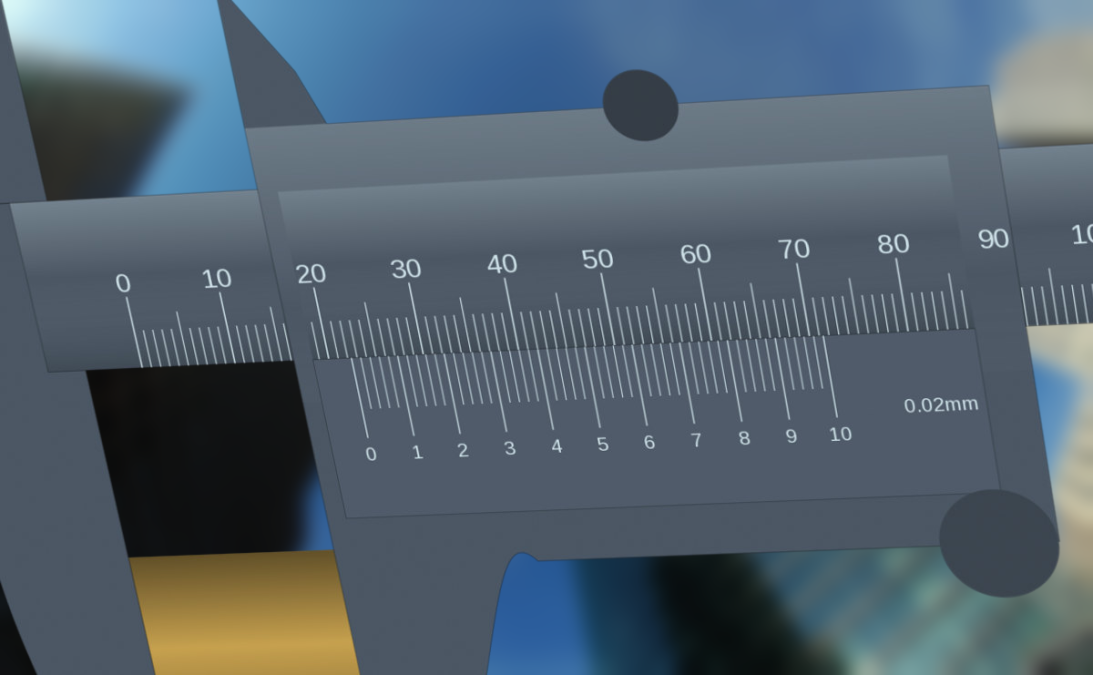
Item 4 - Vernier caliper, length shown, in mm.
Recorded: 22.4 mm
